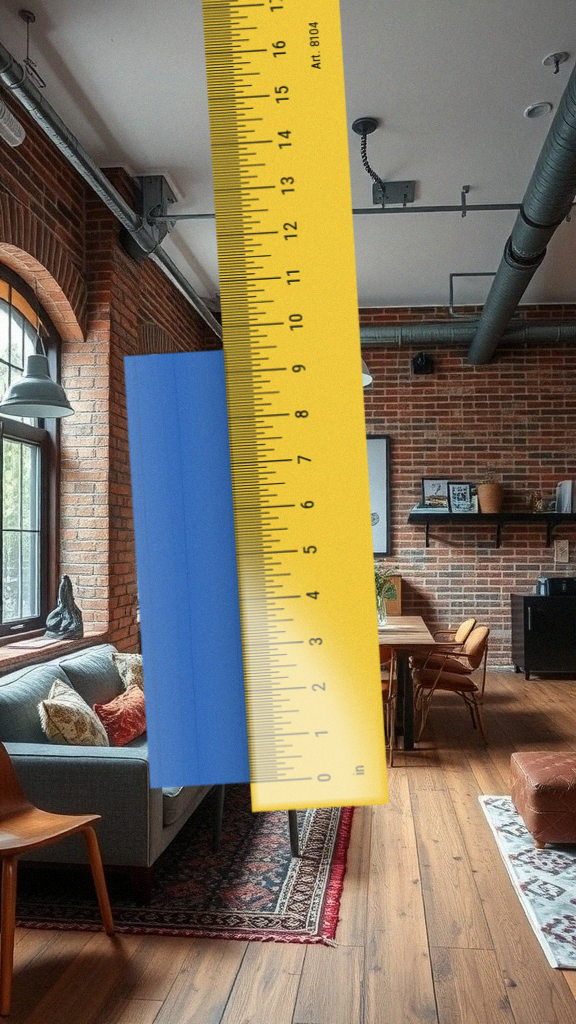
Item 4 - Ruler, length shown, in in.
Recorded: 9.5 in
